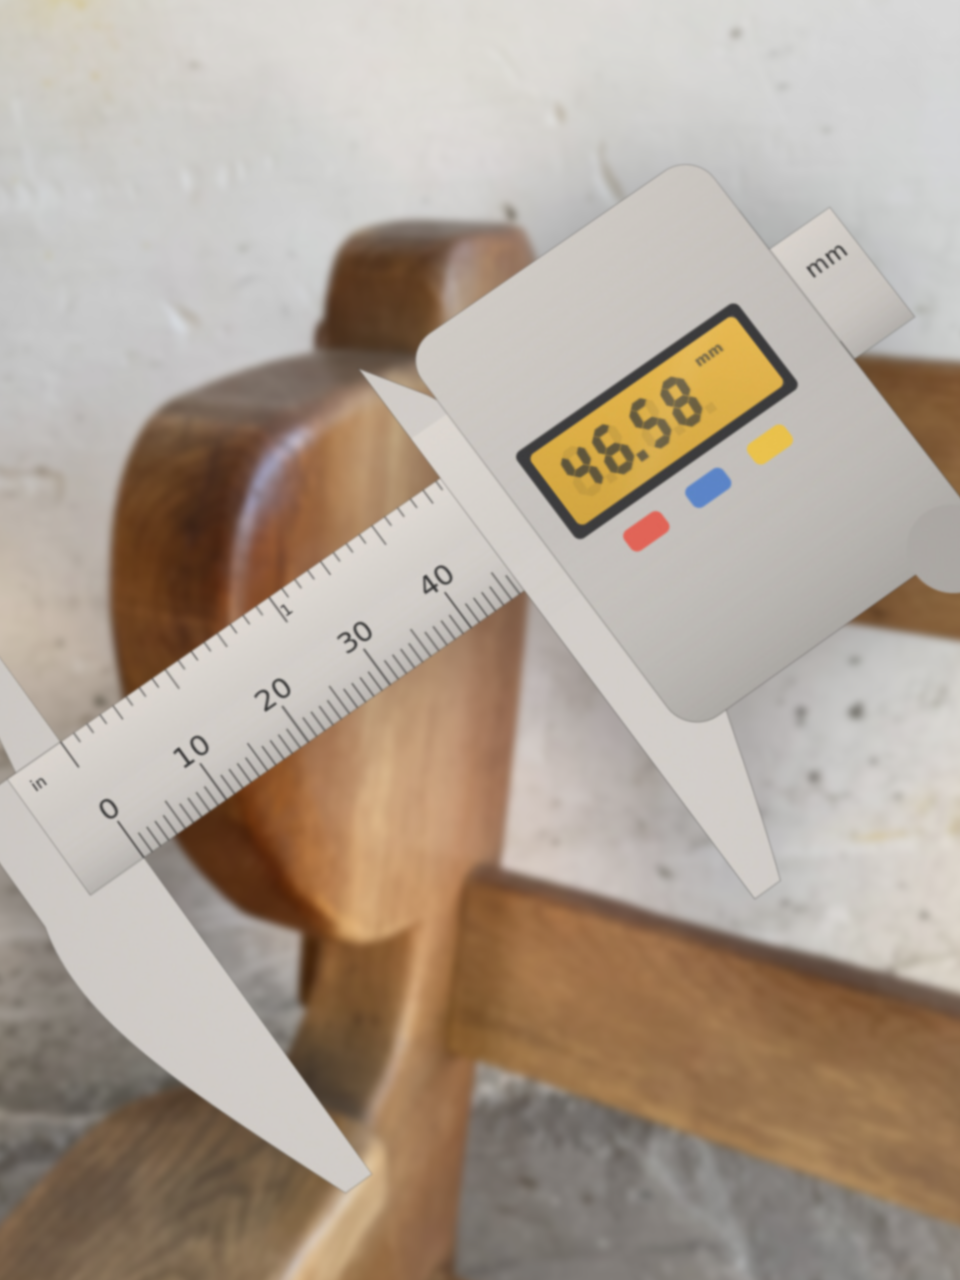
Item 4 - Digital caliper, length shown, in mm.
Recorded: 46.58 mm
